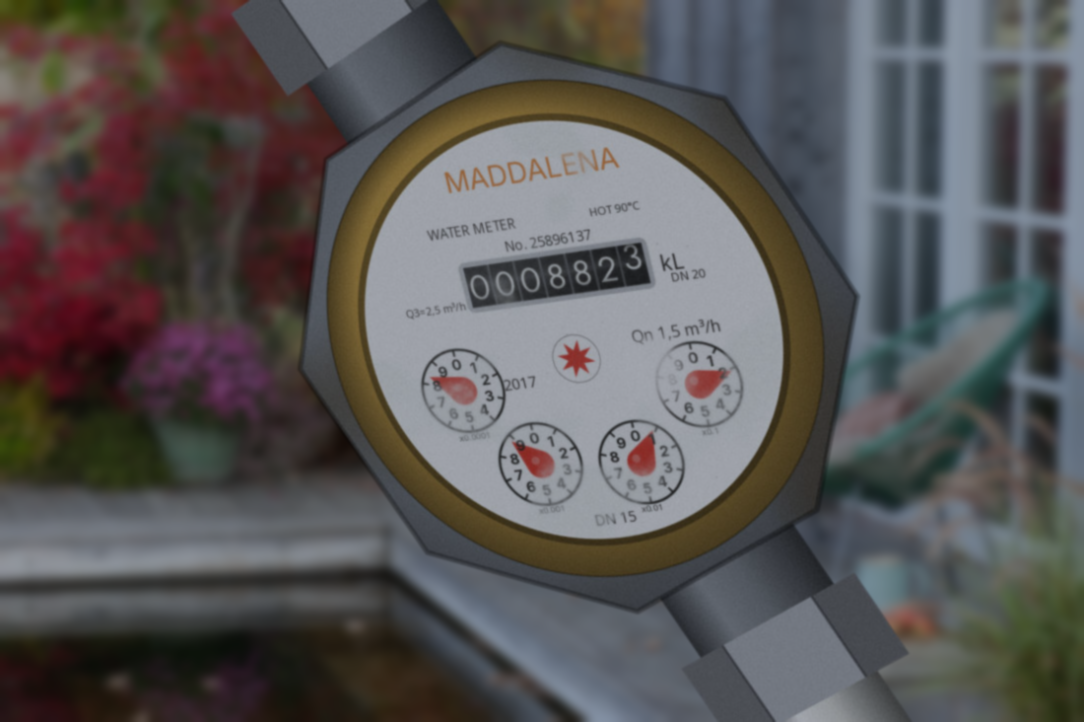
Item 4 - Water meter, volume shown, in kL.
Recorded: 8823.2088 kL
